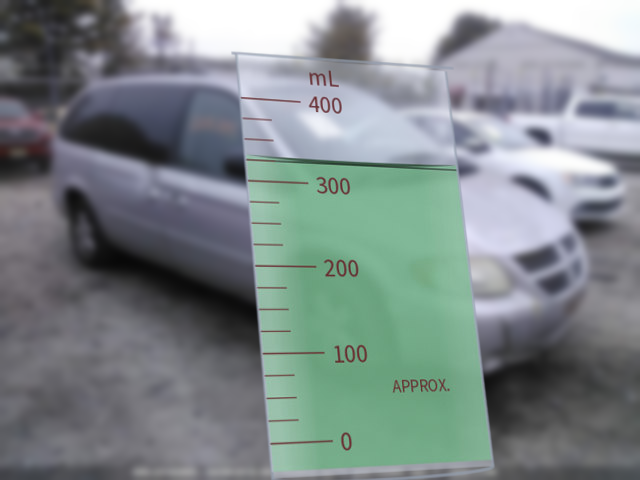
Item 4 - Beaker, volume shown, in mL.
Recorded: 325 mL
